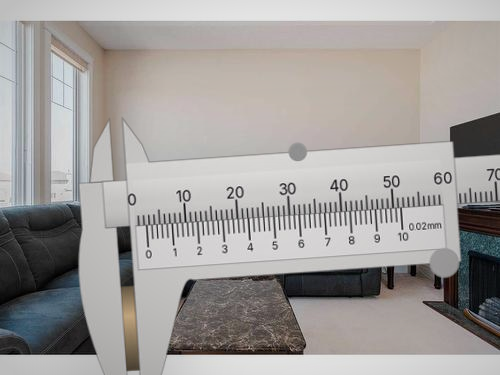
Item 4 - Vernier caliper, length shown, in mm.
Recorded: 2.5 mm
